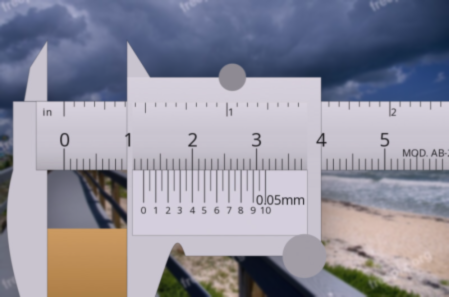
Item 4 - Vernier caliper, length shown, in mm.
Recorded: 12.4 mm
